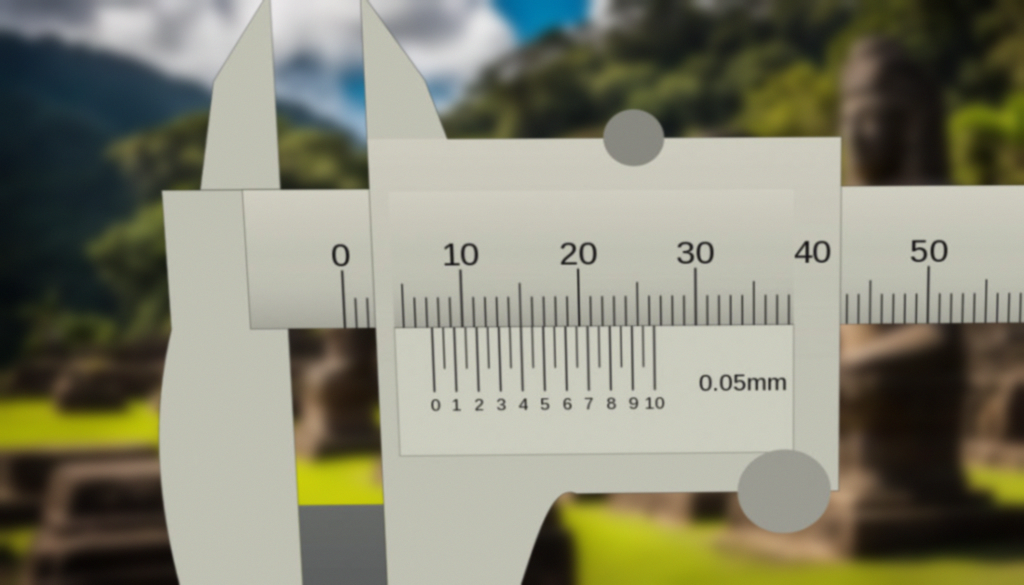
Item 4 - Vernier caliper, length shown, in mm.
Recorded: 7.4 mm
